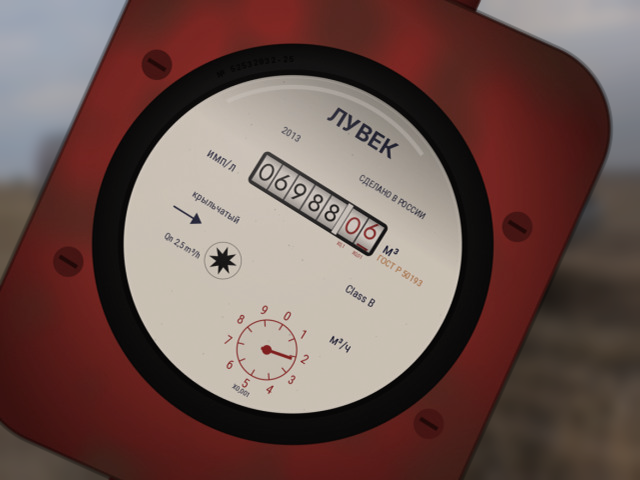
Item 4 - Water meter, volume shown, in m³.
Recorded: 6988.062 m³
